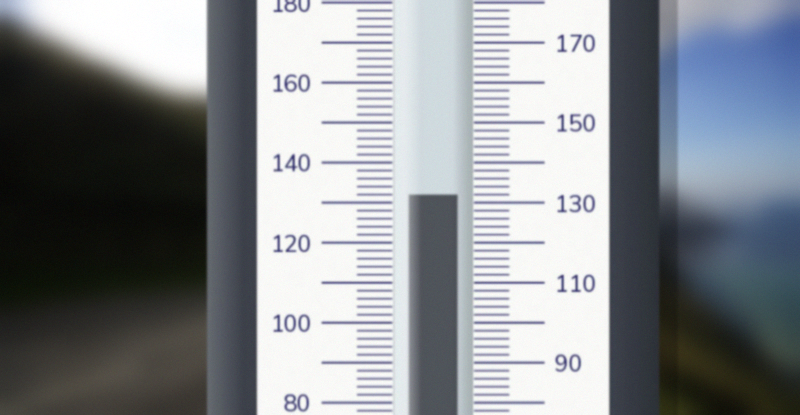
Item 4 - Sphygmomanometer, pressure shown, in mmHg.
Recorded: 132 mmHg
